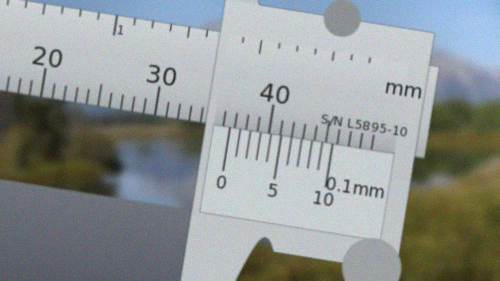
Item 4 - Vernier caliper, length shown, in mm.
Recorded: 36.6 mm
